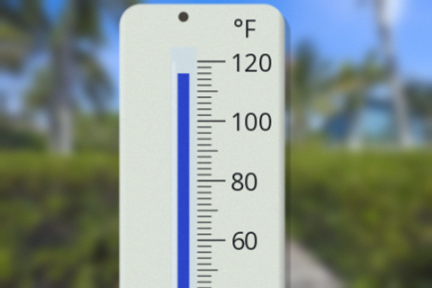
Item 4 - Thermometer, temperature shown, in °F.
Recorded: 116 °F
